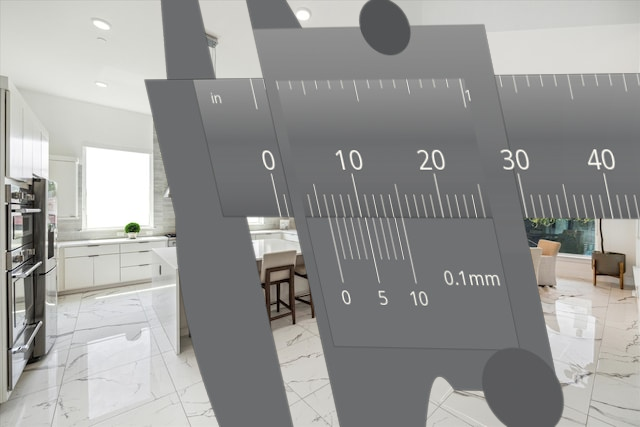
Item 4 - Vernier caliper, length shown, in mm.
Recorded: 6.0 mm
